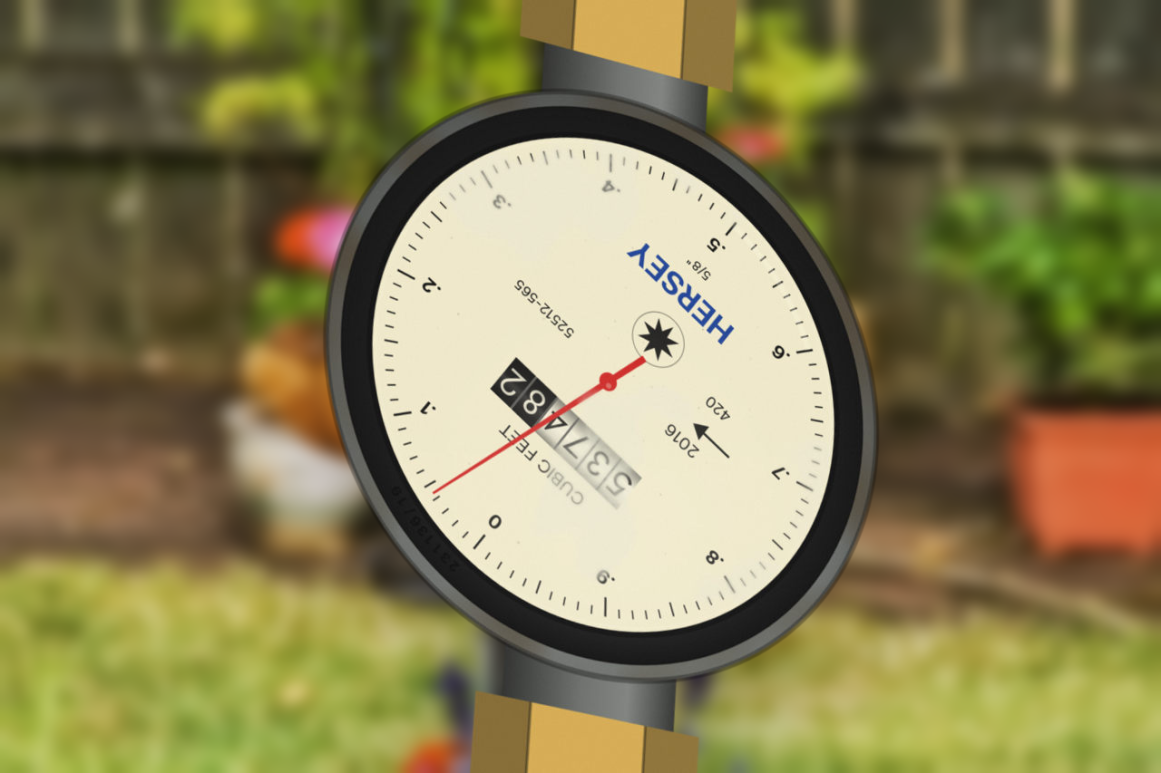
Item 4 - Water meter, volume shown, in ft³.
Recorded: 537482.04 ft³
